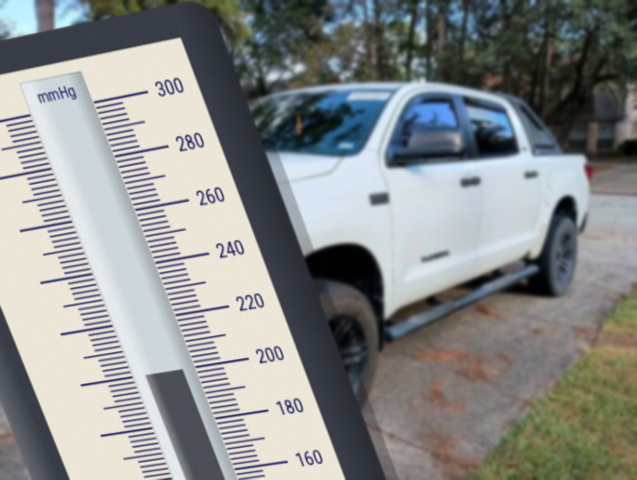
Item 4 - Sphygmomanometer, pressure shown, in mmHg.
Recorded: 200 mmHg
